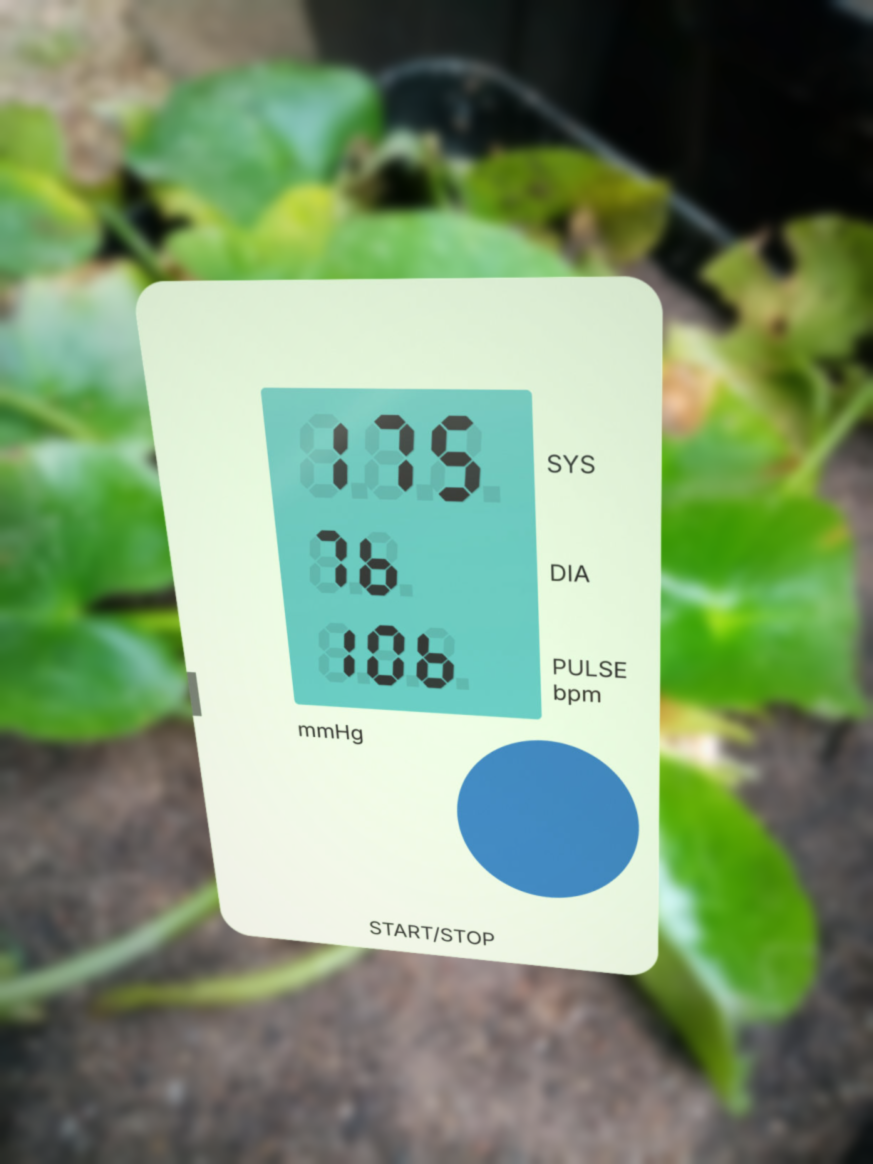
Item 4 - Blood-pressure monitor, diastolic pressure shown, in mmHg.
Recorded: 76 mmHg
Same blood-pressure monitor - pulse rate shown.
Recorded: 106 bpm
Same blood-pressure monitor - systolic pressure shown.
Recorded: 175 mmHg
